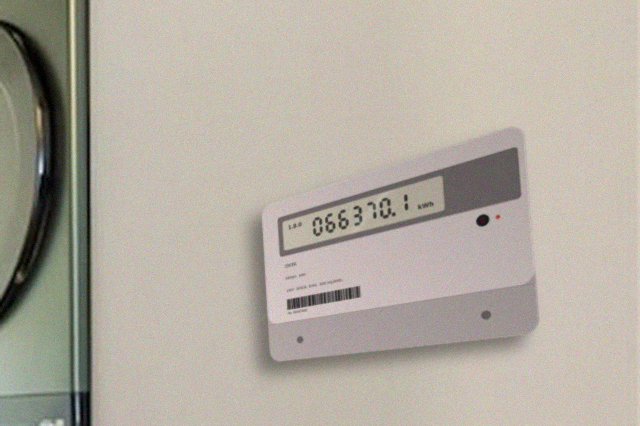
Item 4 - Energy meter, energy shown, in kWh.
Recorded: 66370.1 kWh
